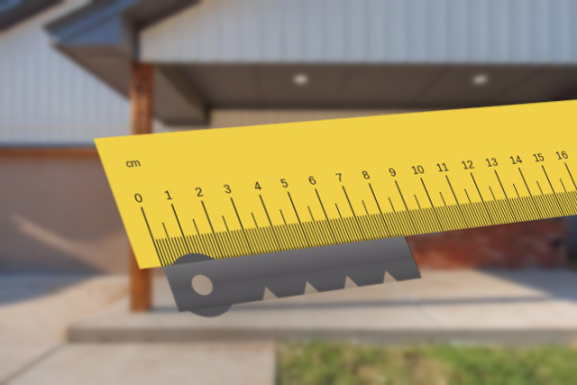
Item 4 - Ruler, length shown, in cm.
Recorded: 8.5 cm
